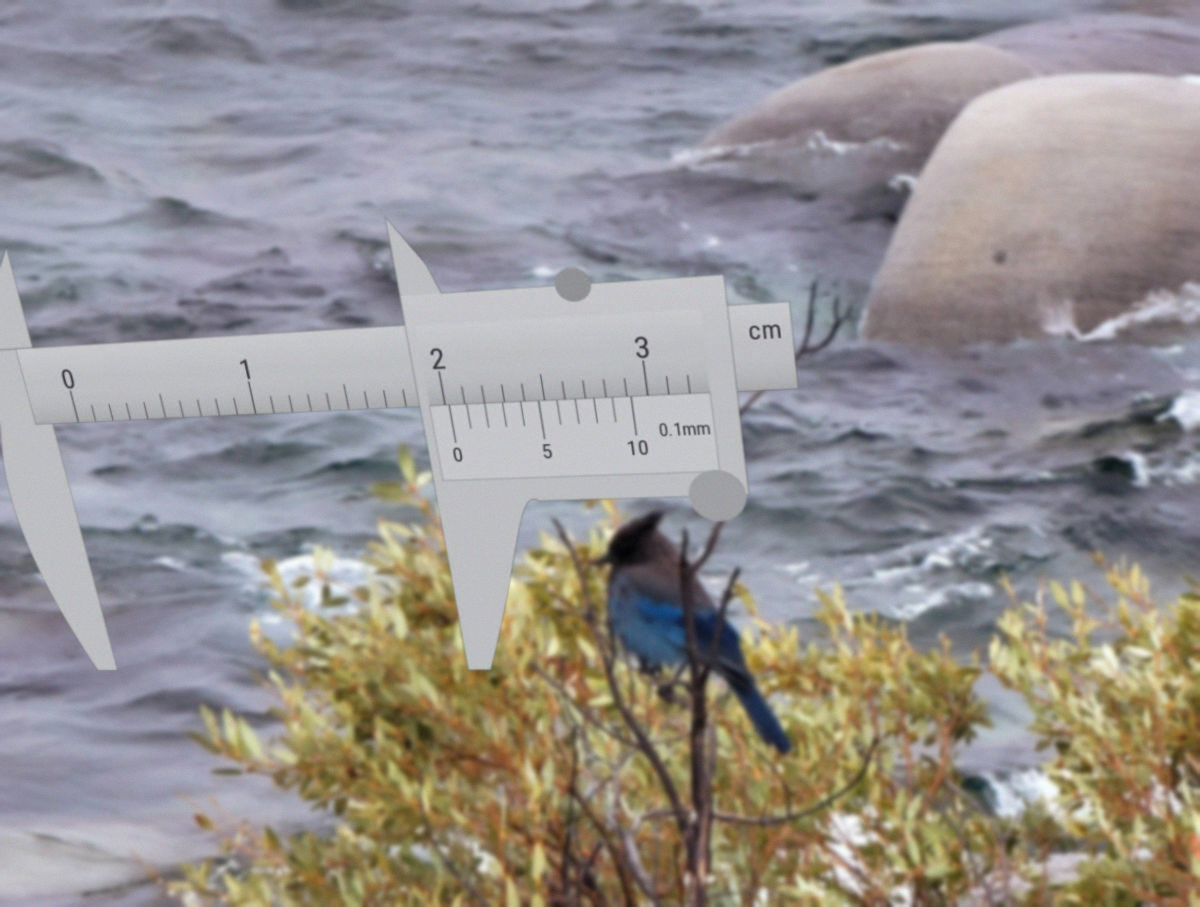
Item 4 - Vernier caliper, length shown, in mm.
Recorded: 20.2 mm
